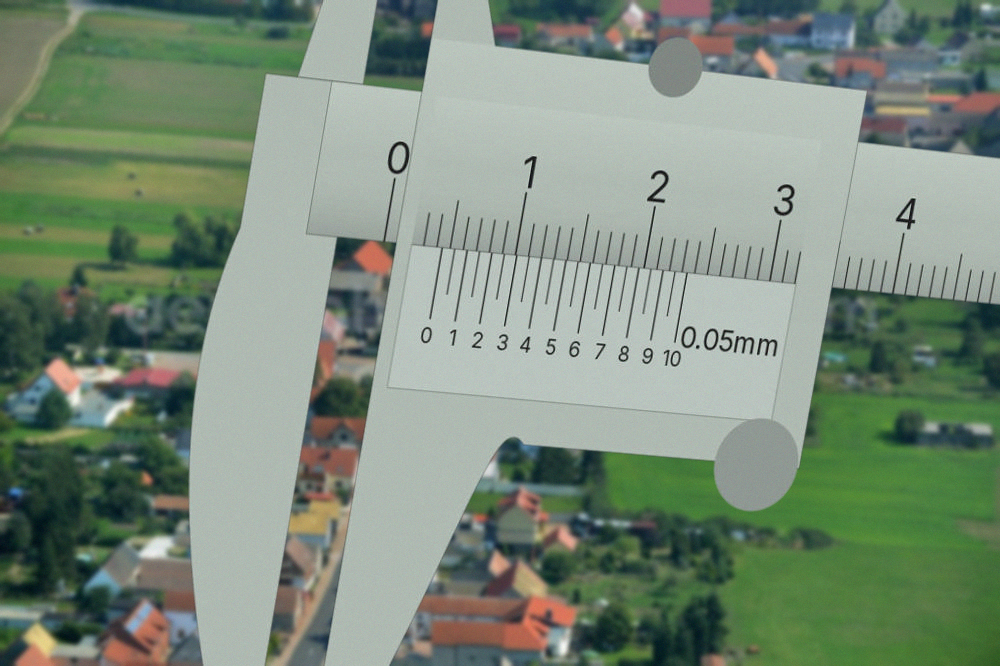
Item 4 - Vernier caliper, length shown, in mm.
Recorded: 4.4 mm
